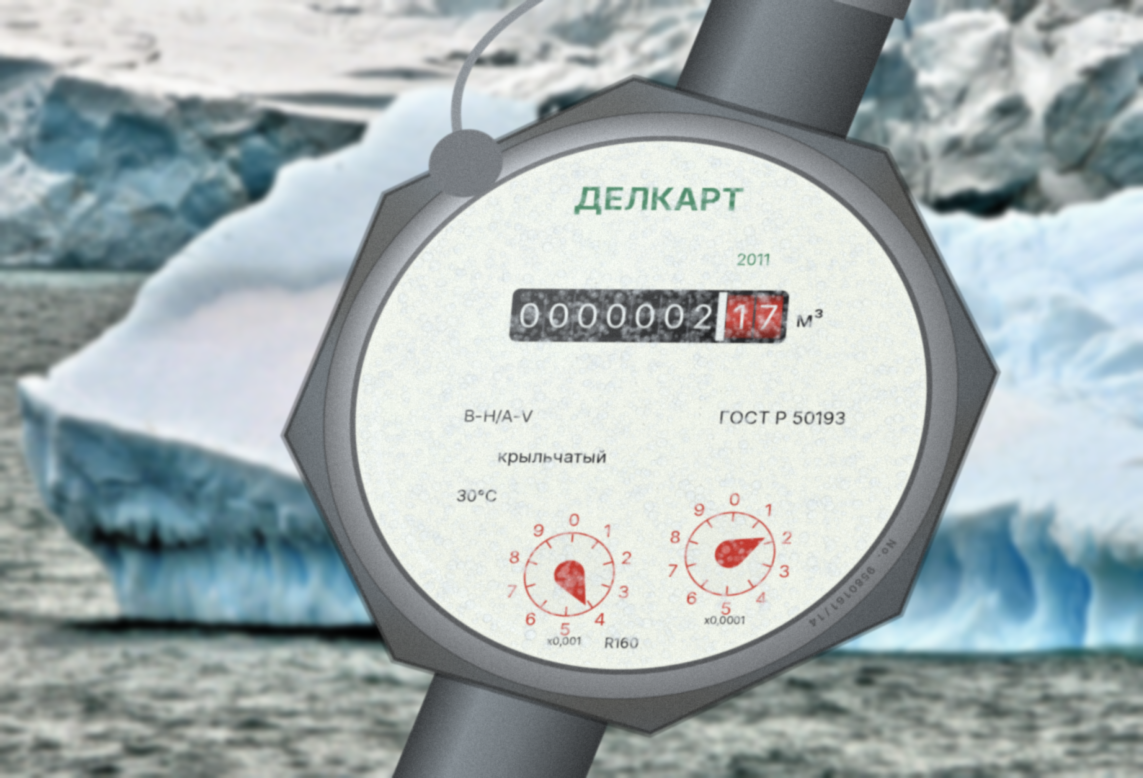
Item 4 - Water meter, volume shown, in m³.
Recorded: 2.1741 m³
